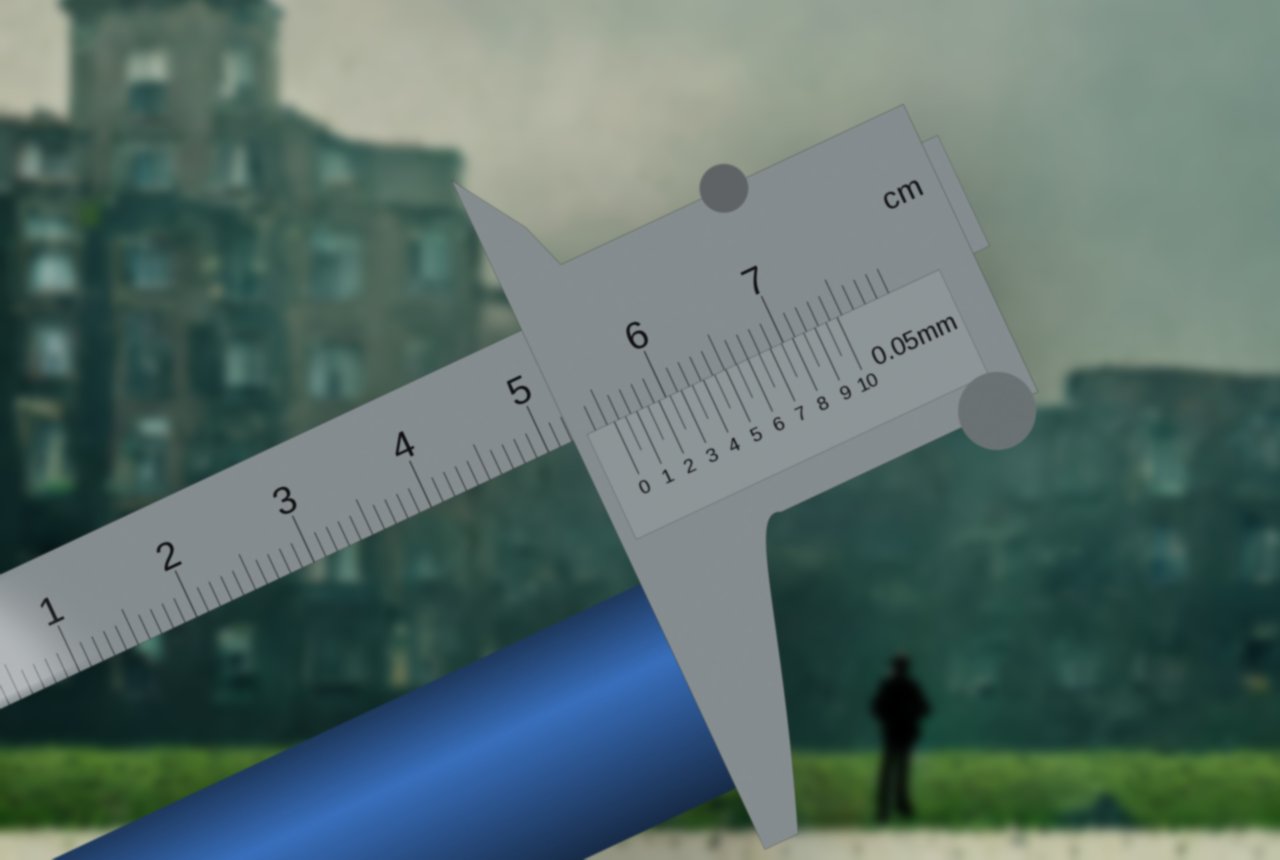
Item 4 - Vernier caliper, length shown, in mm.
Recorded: 55.6 mm
